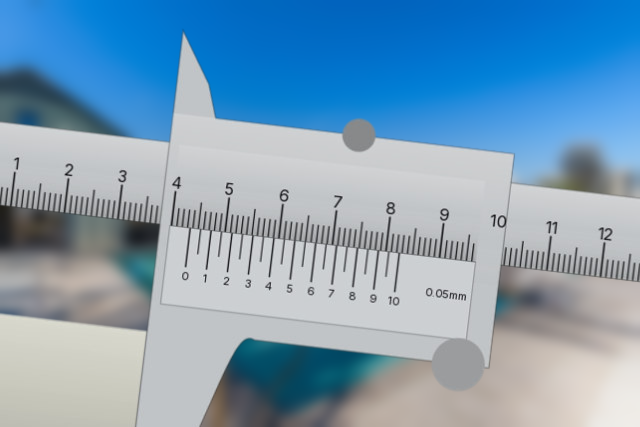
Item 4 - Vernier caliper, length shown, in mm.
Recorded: 43.5 mm
